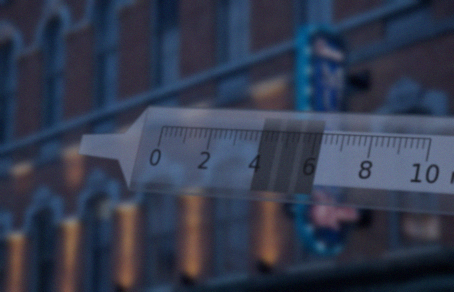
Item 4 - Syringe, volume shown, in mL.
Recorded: 4 mL
